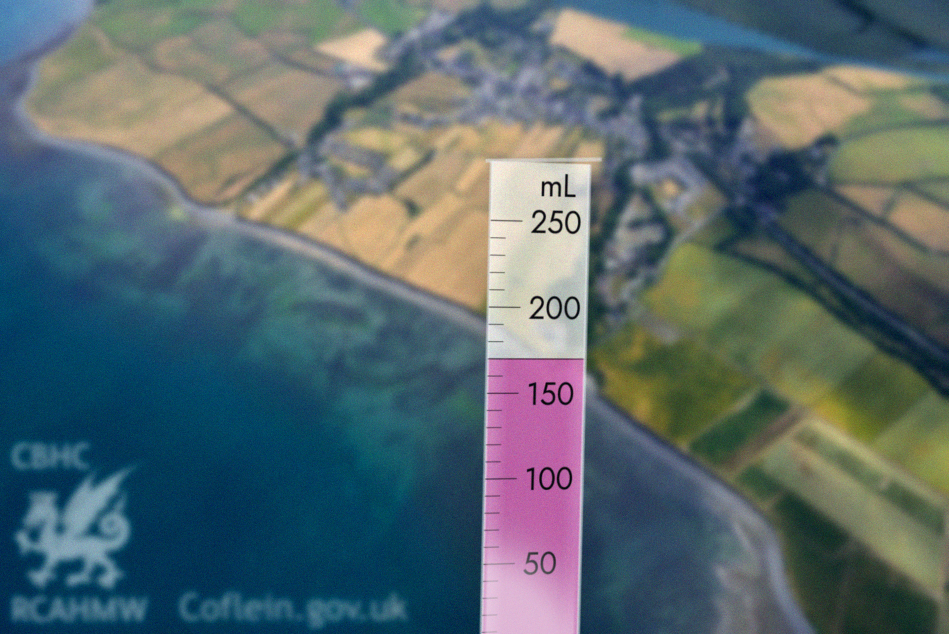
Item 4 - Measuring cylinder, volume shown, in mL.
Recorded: 170 mL
